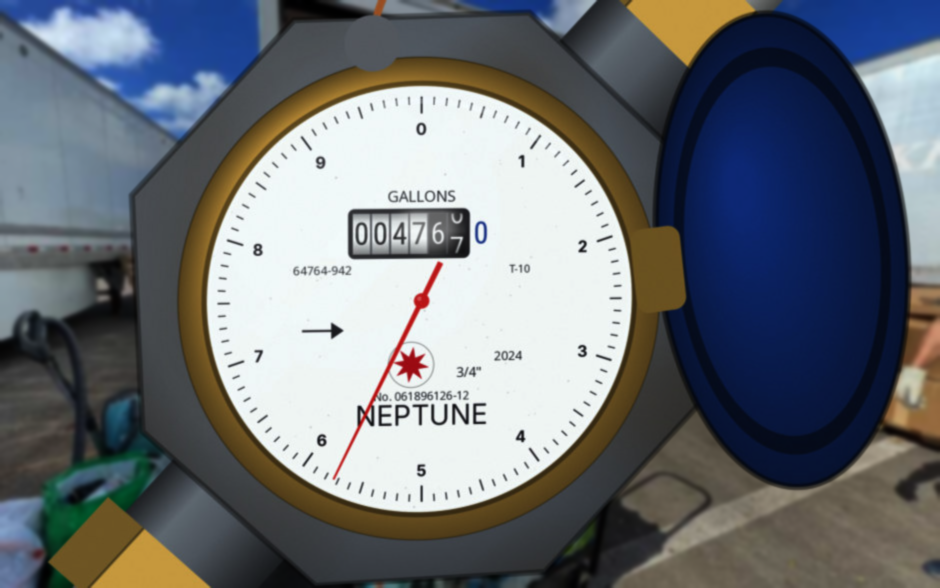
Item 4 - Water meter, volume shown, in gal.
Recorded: 47665.7 gal
